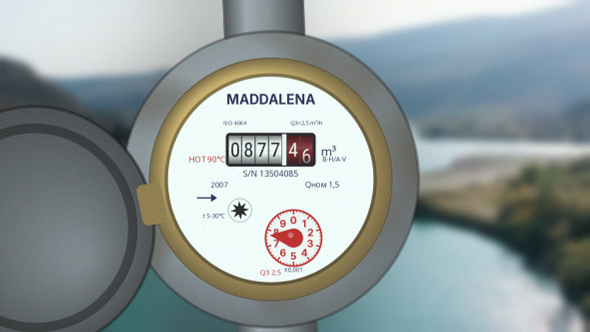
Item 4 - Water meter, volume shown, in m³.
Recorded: 877.457 m³
